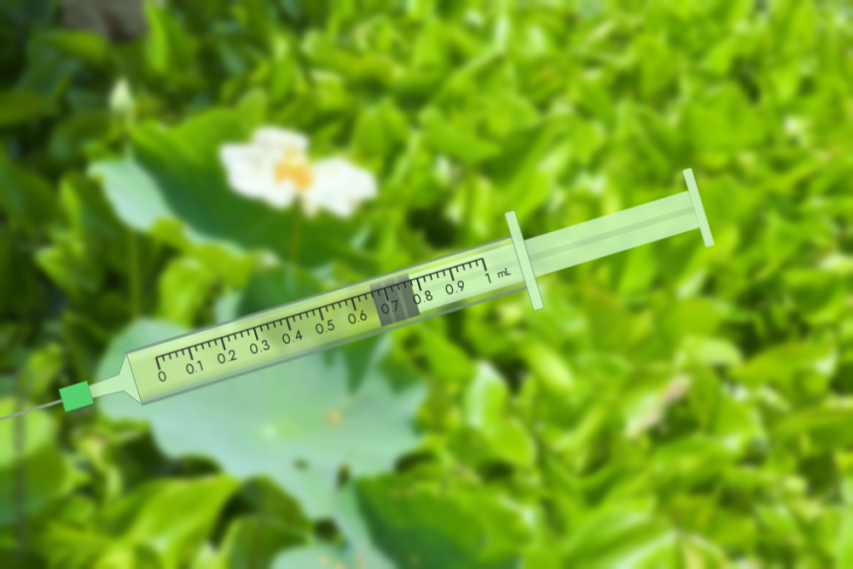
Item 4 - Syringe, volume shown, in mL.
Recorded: 0.66 mL
